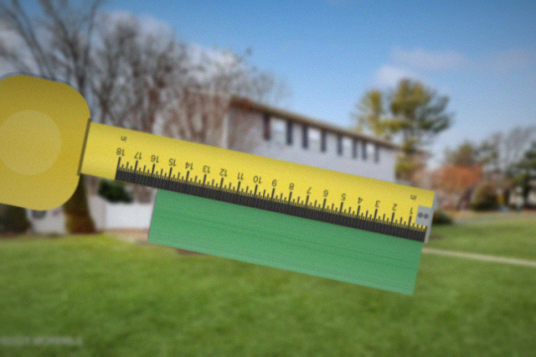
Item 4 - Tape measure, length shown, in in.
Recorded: 15.5 in
